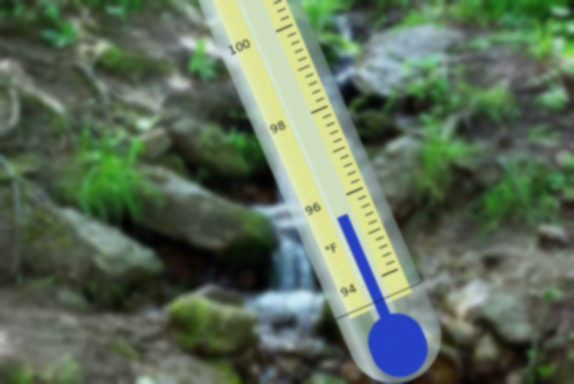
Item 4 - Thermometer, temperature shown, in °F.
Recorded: 95.6 °F
